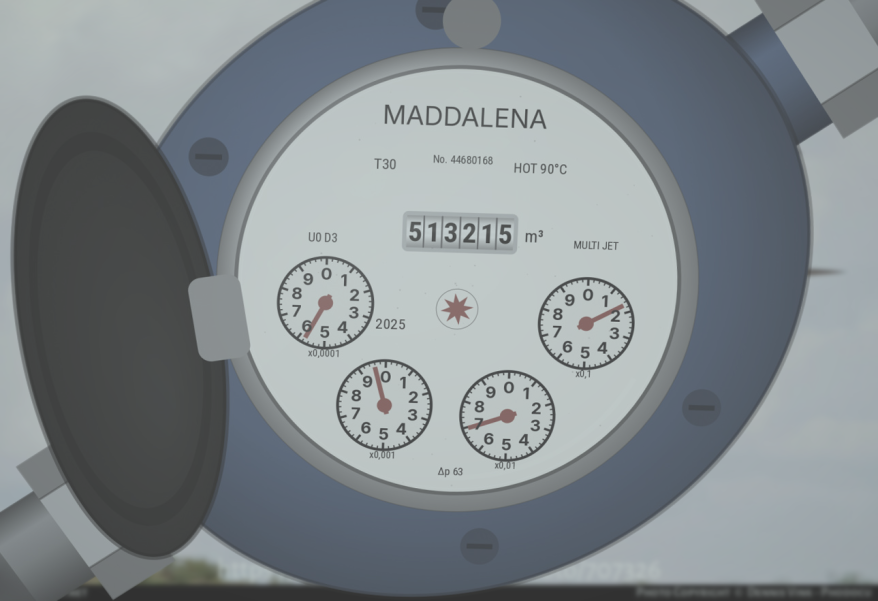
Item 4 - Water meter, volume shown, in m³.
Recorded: 513215.1695 m³
